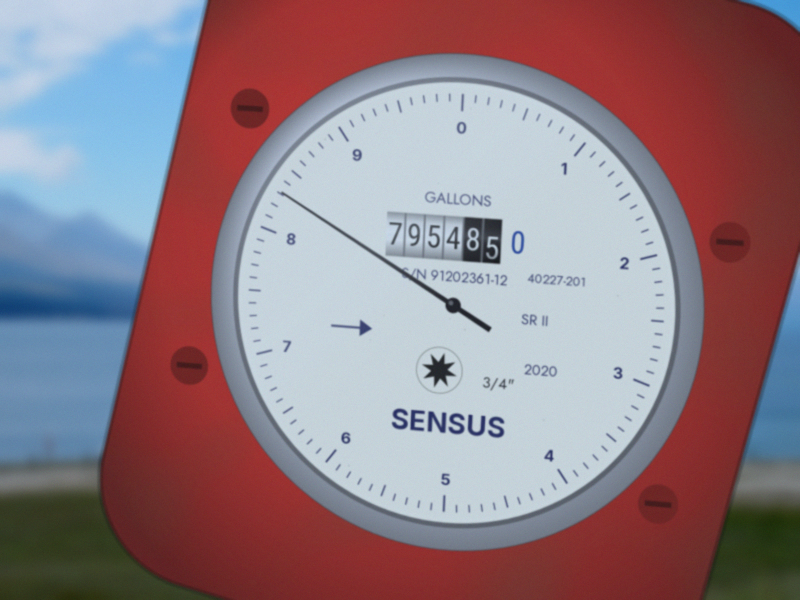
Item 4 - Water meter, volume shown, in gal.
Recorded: 7954848.3 gal
